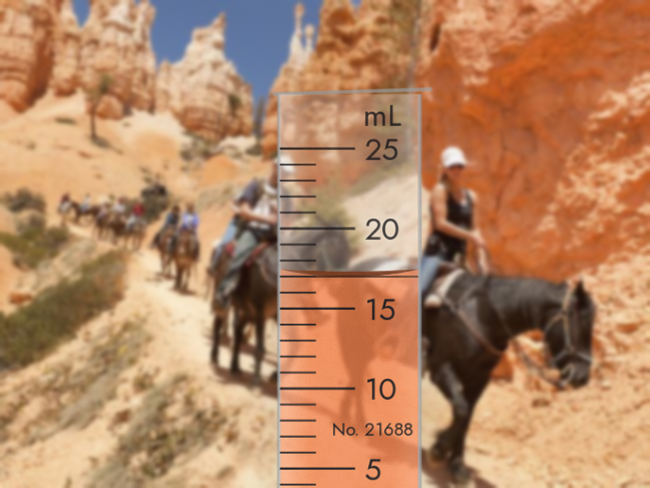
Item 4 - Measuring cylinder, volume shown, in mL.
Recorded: 17 mL
